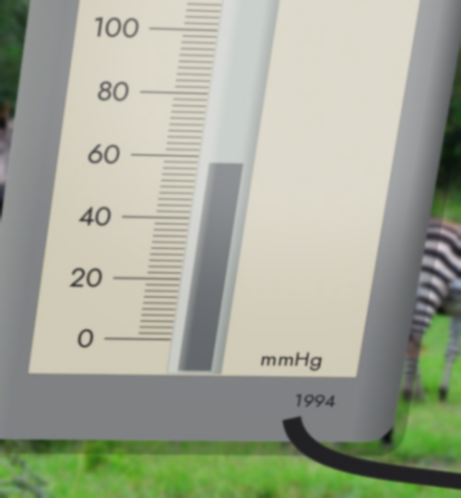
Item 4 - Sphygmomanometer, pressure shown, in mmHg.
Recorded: 58 mmHg
